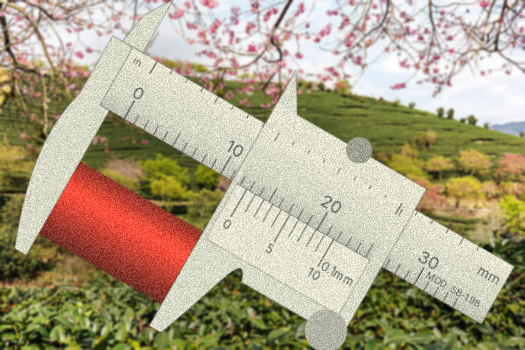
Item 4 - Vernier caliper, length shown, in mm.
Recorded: 12.7 mm
